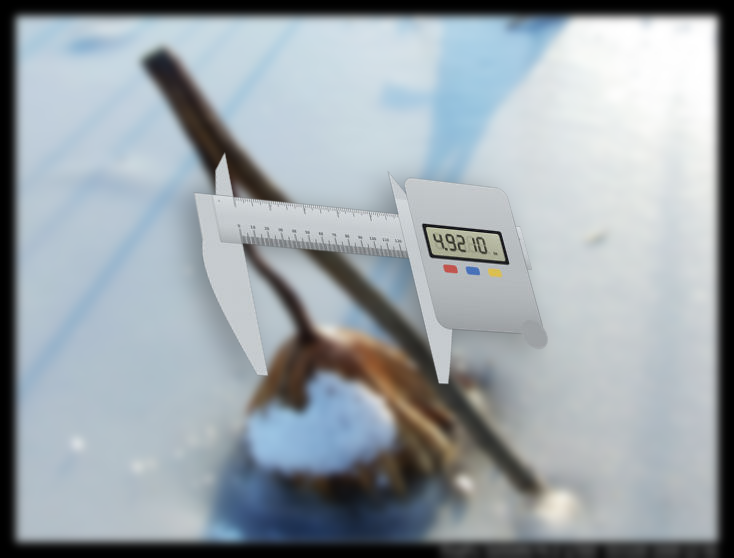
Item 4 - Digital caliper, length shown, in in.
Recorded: 4.9210 in
